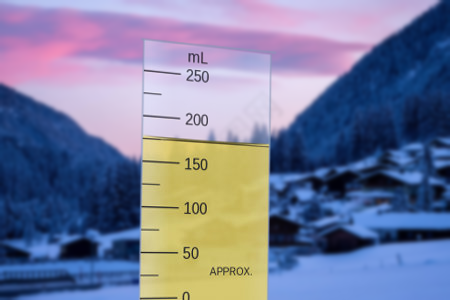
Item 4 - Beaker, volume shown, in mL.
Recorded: 175 mL
